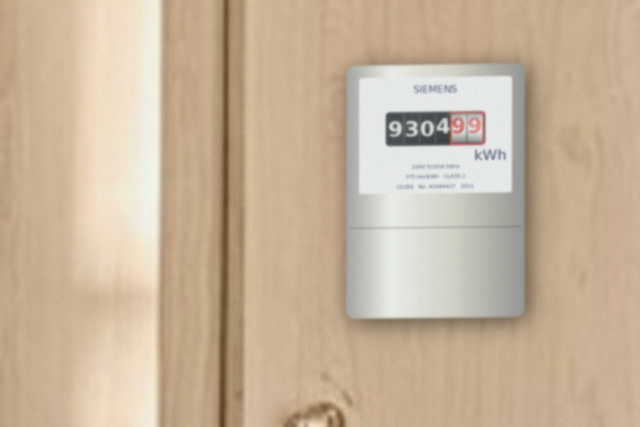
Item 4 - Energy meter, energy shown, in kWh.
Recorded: 9304.99 kWh
